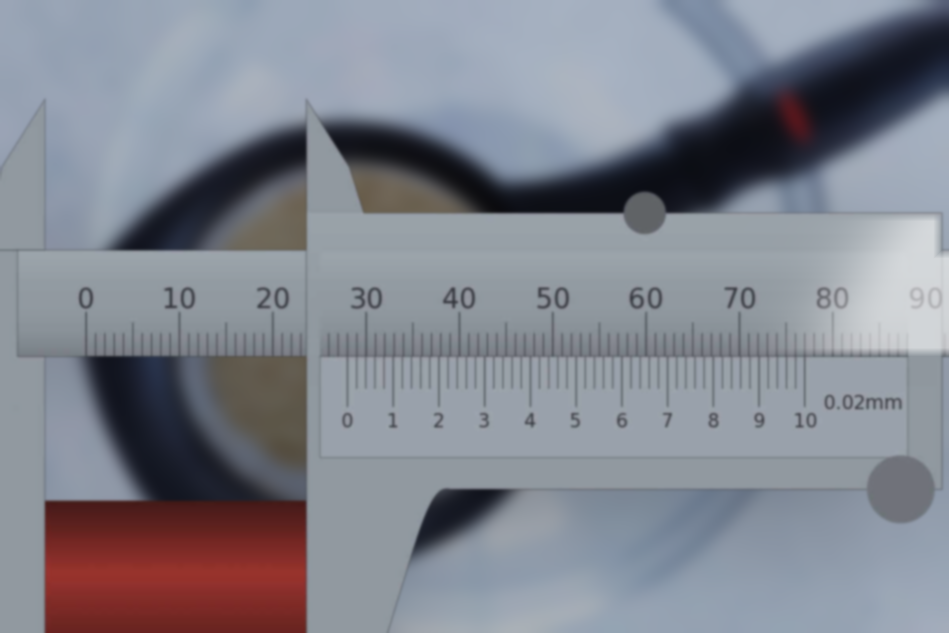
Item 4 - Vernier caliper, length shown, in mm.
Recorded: 28.0 mm
